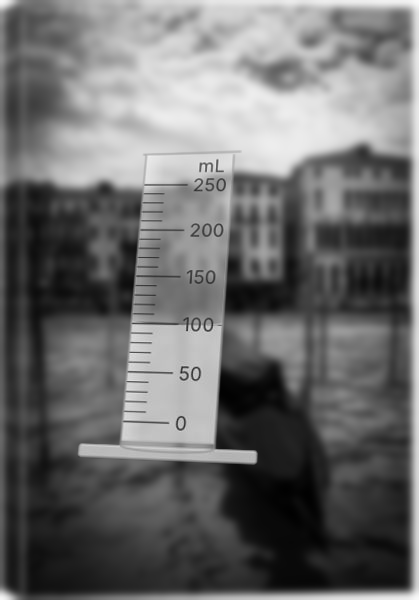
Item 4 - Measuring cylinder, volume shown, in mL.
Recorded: 100 mL
